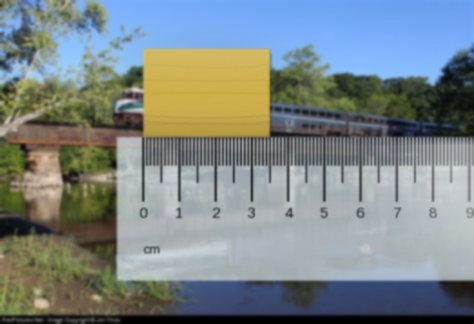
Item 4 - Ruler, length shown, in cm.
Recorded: 3.5 cm
